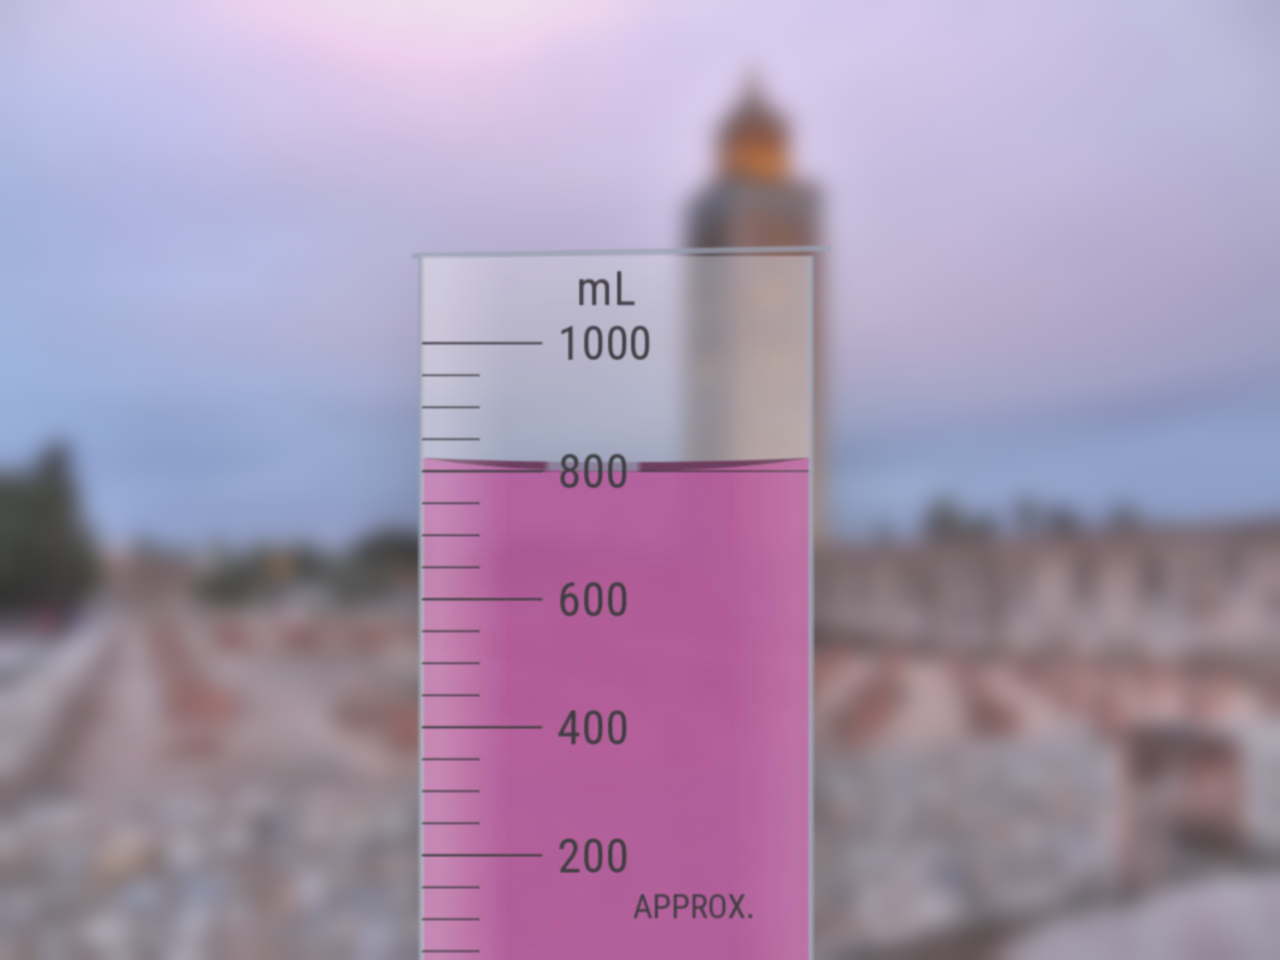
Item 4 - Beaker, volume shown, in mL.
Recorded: 800 mL
